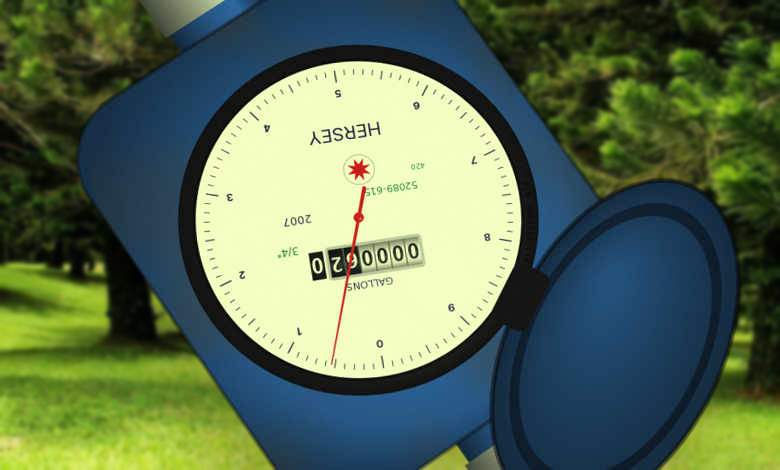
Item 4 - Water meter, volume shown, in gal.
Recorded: 620.5 gal
